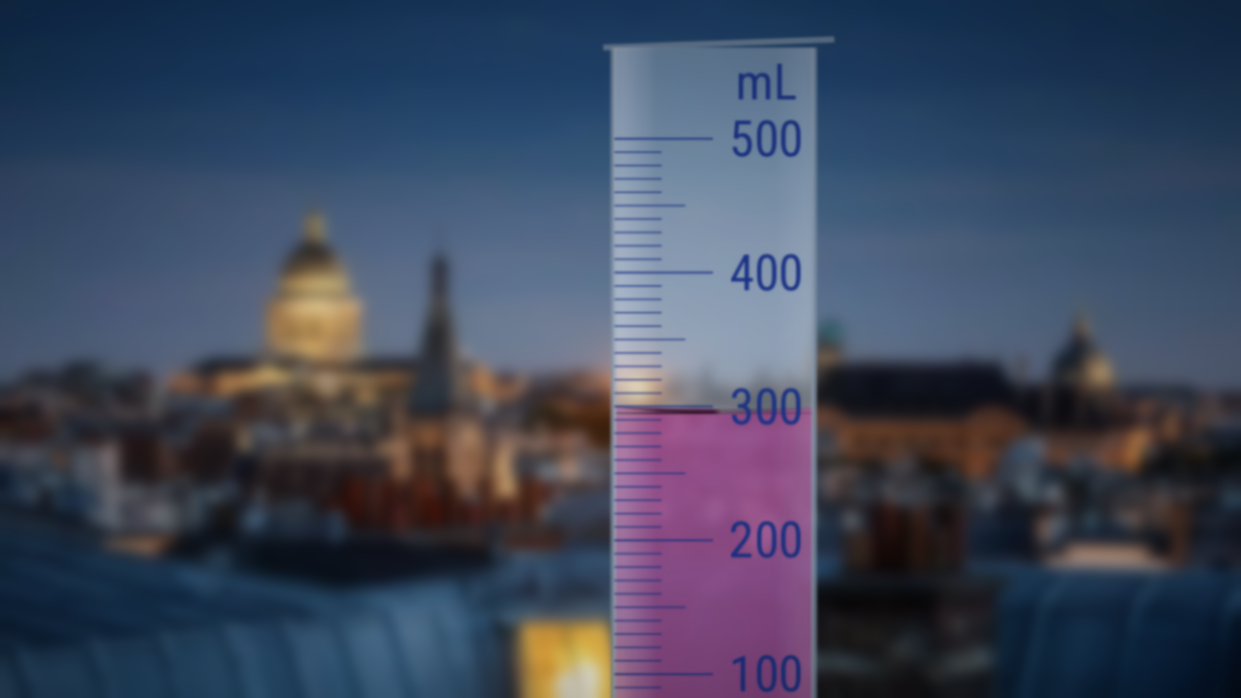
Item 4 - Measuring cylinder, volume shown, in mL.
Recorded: 295 mL
